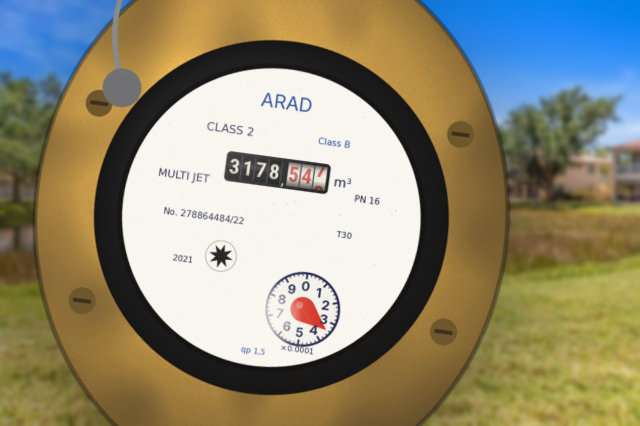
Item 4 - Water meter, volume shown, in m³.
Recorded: 3178.5473 m³
